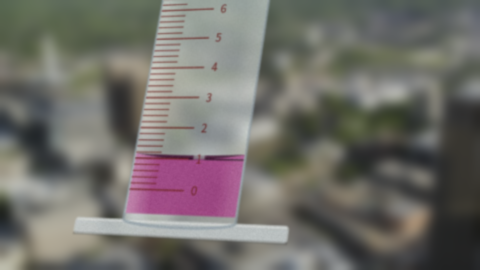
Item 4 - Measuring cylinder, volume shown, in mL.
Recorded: 1 mL
